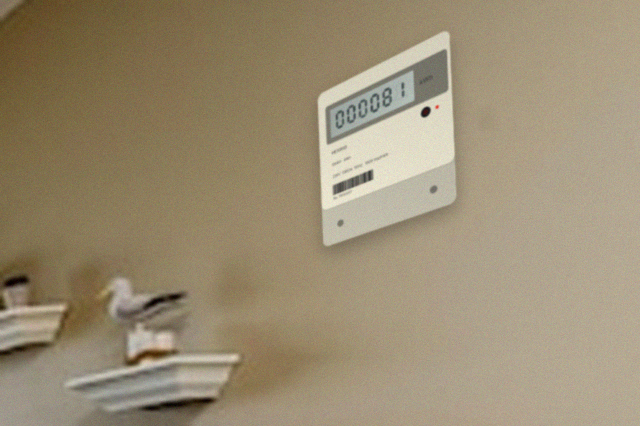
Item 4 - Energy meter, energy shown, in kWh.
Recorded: 81 kWh
